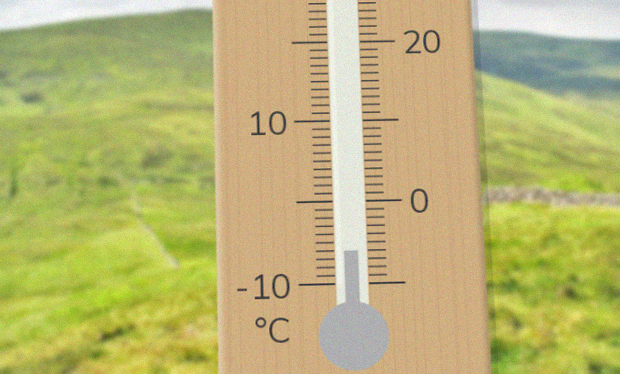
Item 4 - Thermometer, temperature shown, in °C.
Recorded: -6 °C
